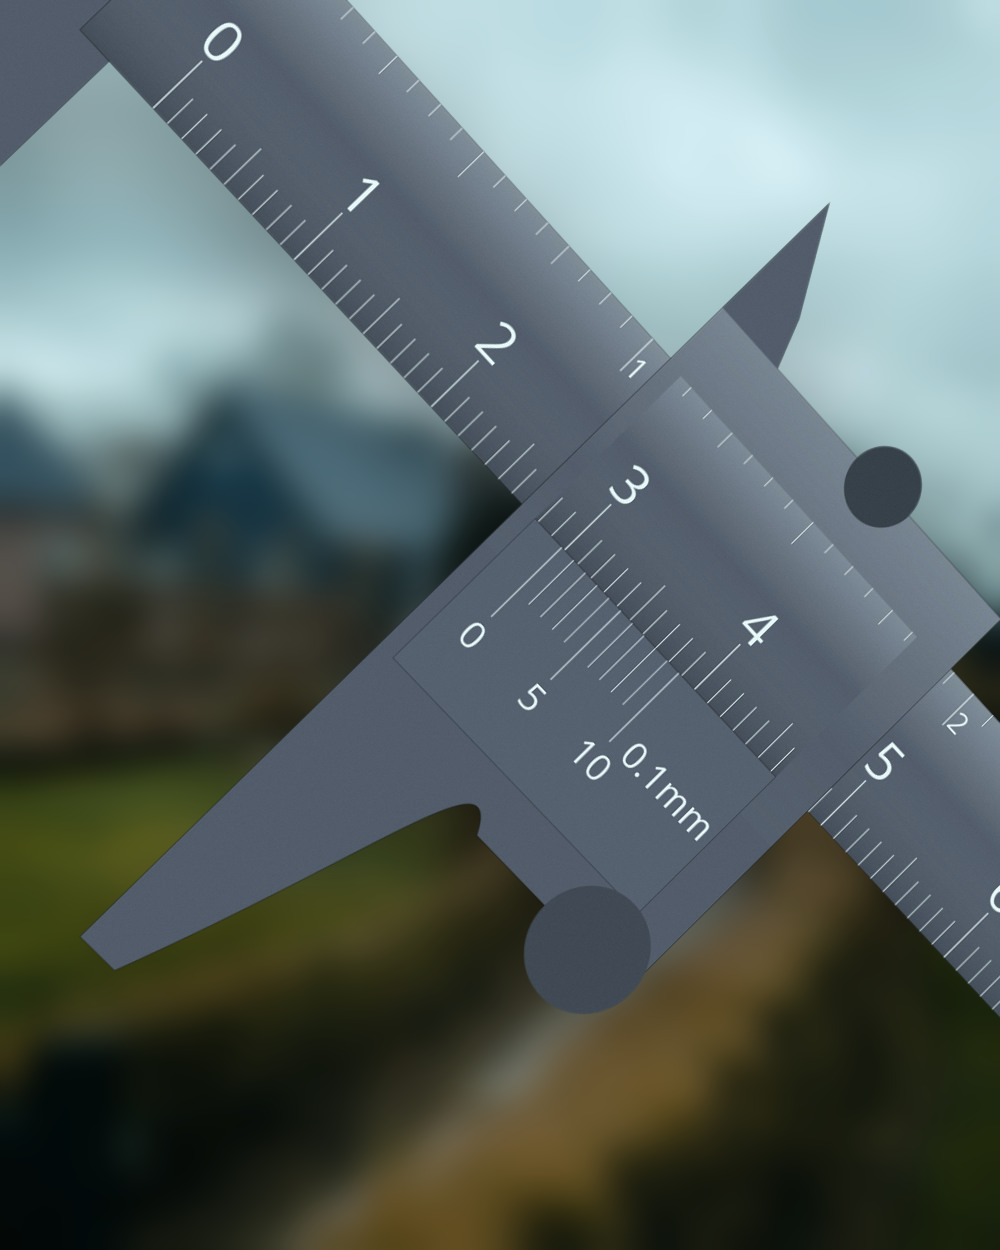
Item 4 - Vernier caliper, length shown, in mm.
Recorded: 29.8 mm
